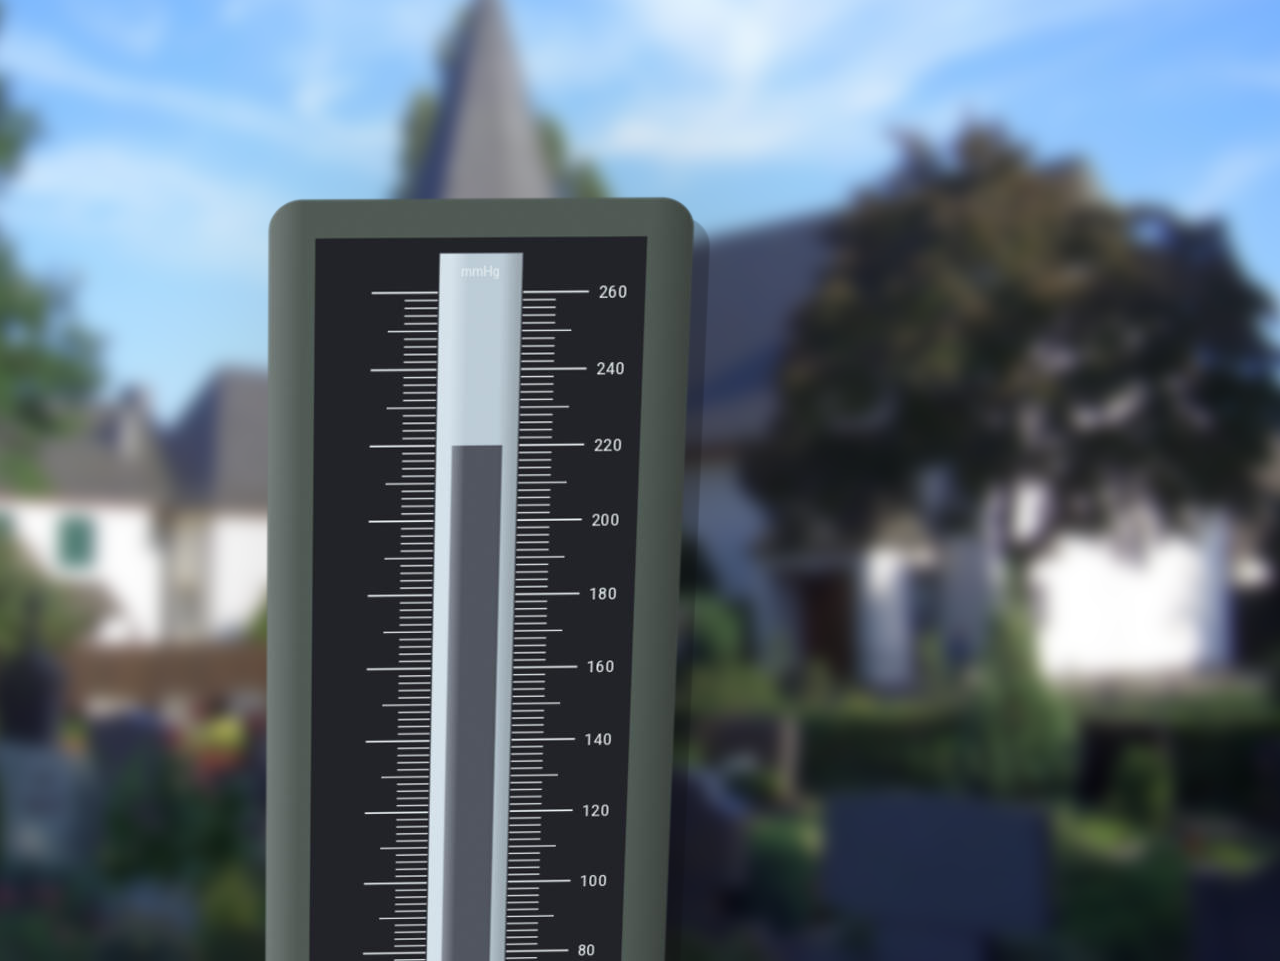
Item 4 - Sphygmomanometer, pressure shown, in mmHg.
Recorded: 220 mmHg
